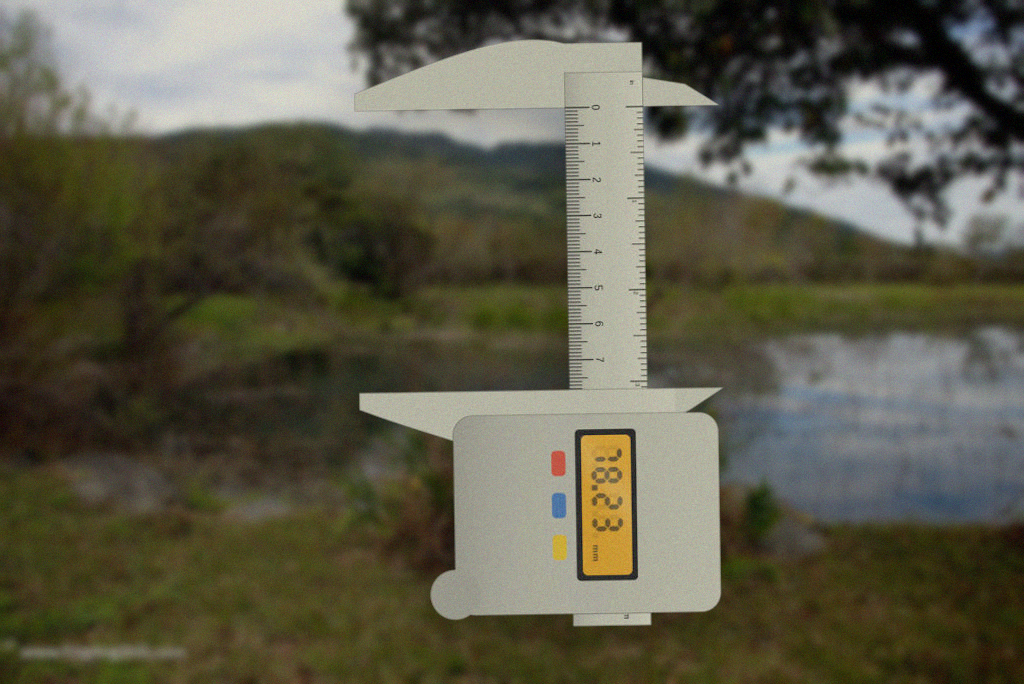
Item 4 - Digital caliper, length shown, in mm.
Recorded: 78.23 mm
